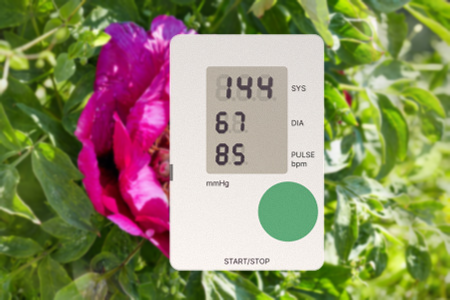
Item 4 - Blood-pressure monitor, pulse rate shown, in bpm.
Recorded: 85 bpm
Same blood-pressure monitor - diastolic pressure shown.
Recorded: 67 mmHg
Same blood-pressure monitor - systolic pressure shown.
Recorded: 144 mmHg
